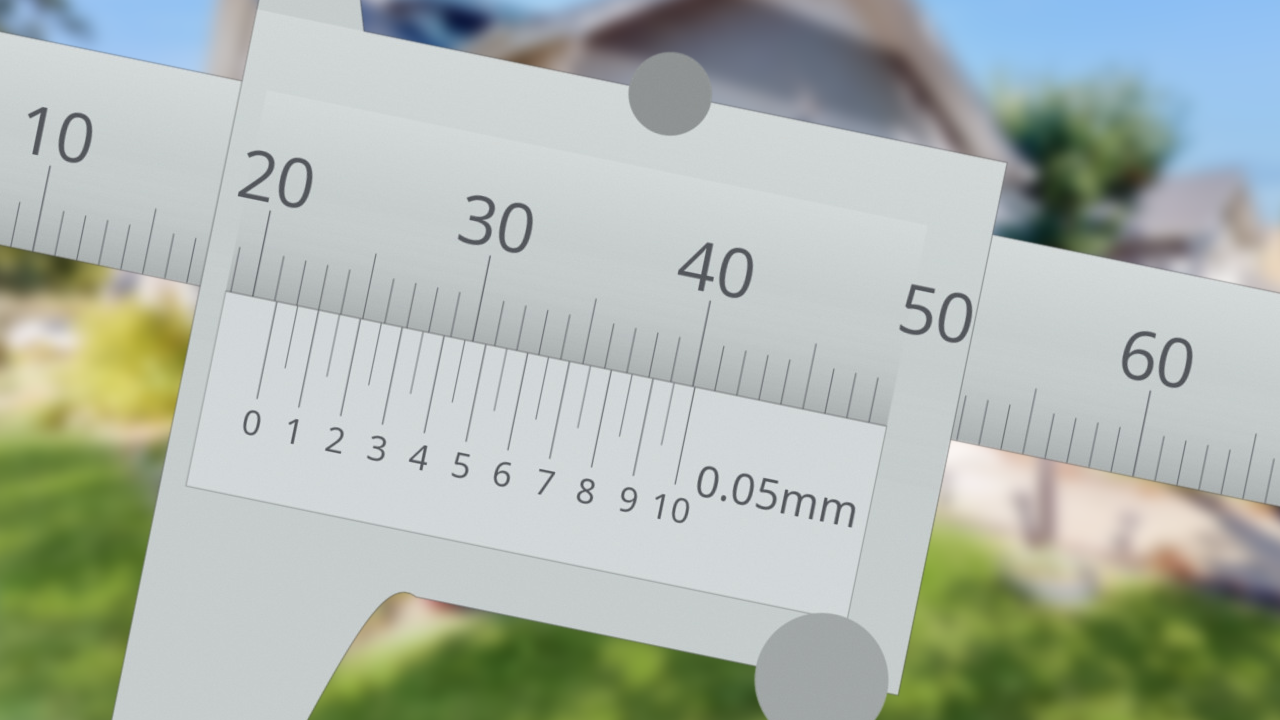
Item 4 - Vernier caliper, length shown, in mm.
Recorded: 21.1 mm
